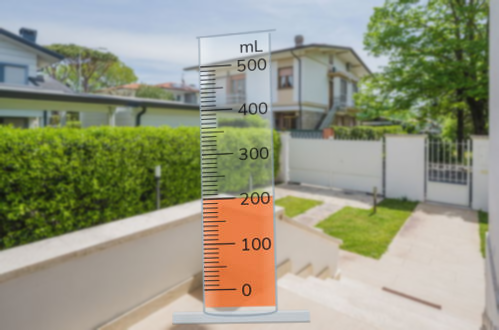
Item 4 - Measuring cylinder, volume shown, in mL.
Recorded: 200 mL
